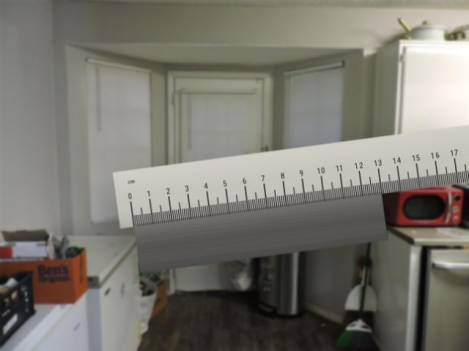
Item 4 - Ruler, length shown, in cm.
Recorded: 13 cm
